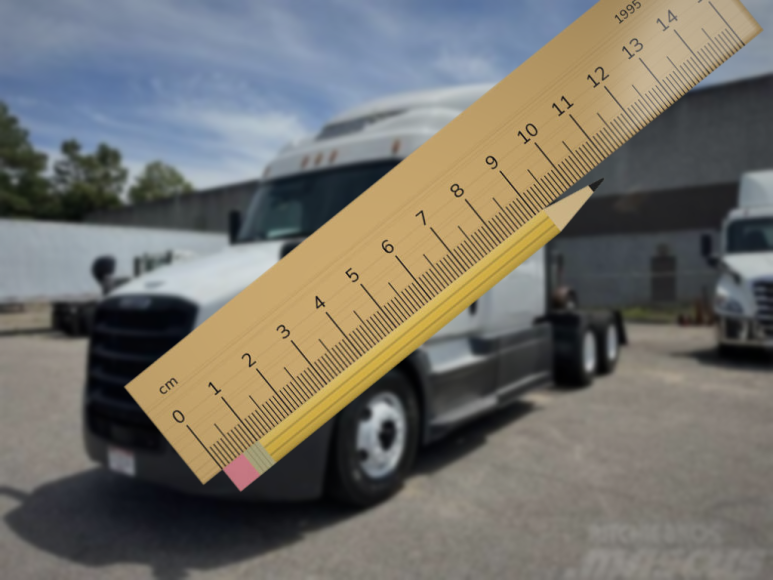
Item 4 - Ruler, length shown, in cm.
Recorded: 10.7 cm
